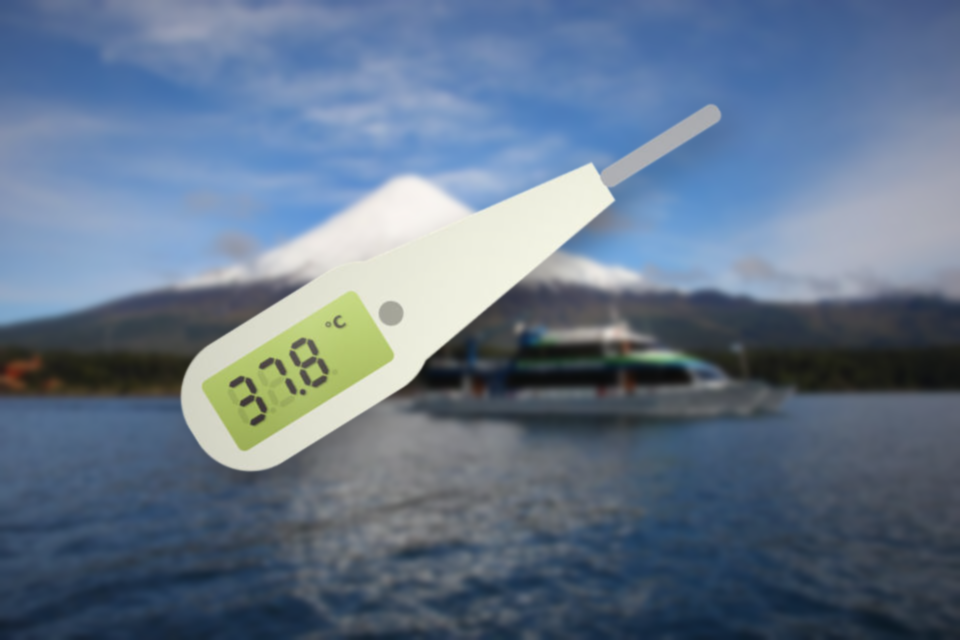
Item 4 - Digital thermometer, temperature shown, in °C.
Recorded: 37.8 °C
